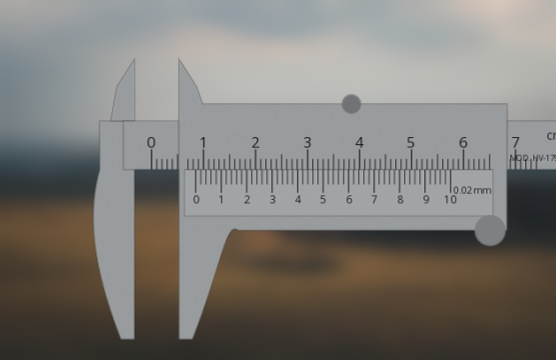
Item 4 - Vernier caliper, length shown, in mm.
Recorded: 8.5 mm
